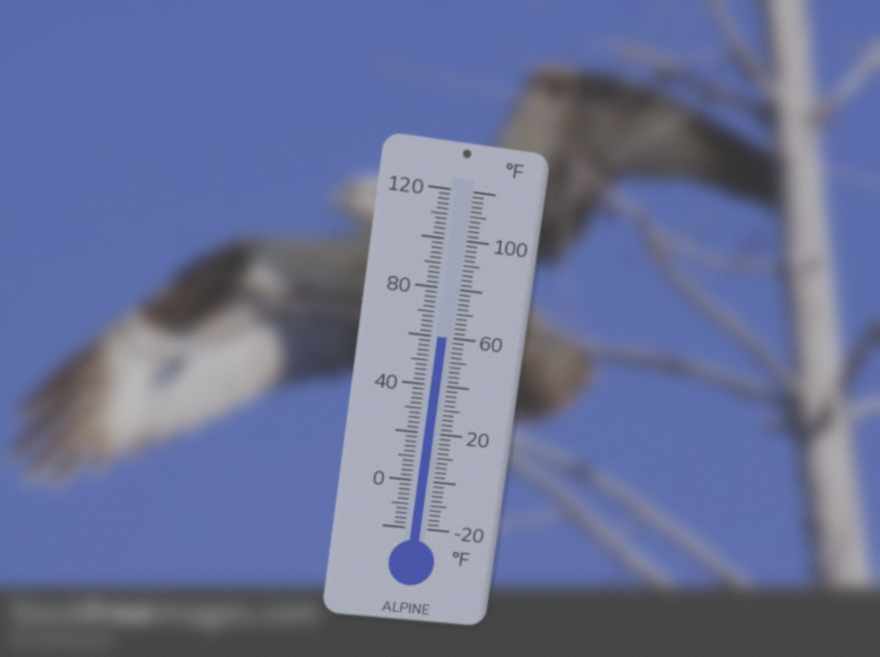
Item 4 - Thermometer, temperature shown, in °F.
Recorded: 60 °F
